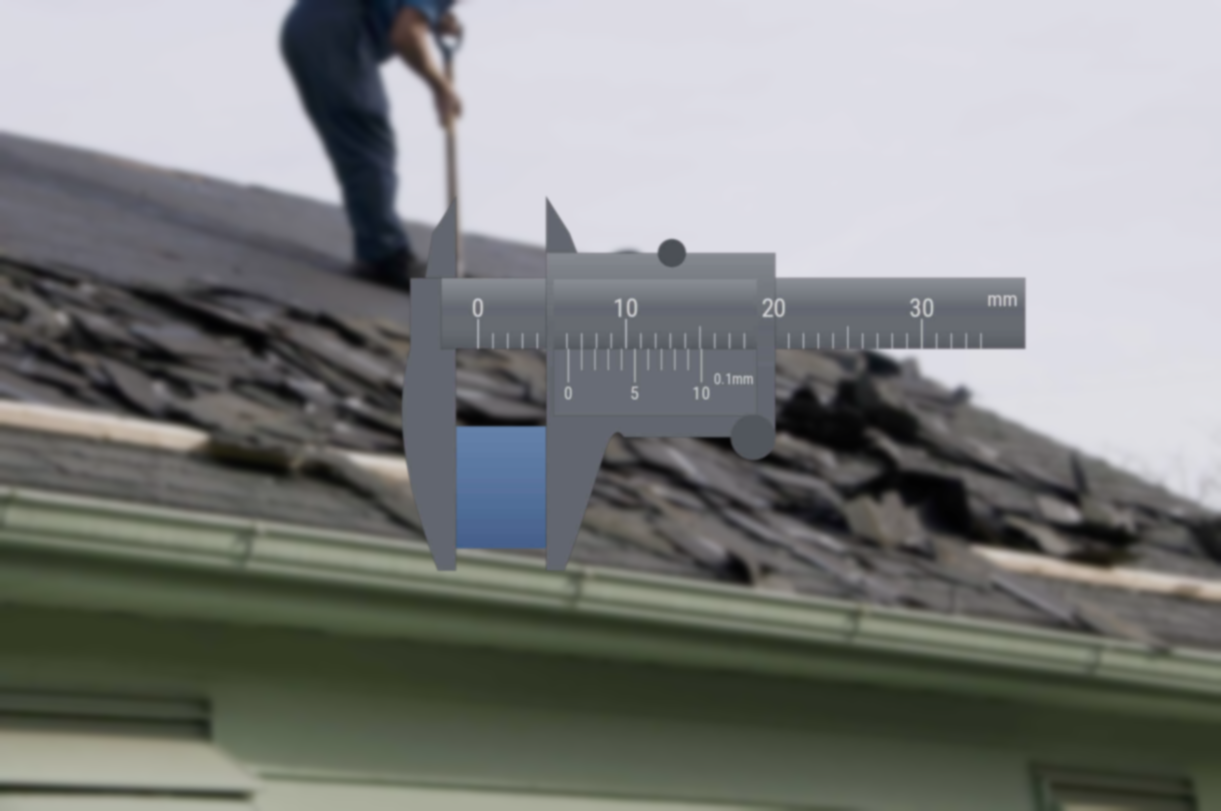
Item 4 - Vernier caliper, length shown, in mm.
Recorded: 6.1 mm
